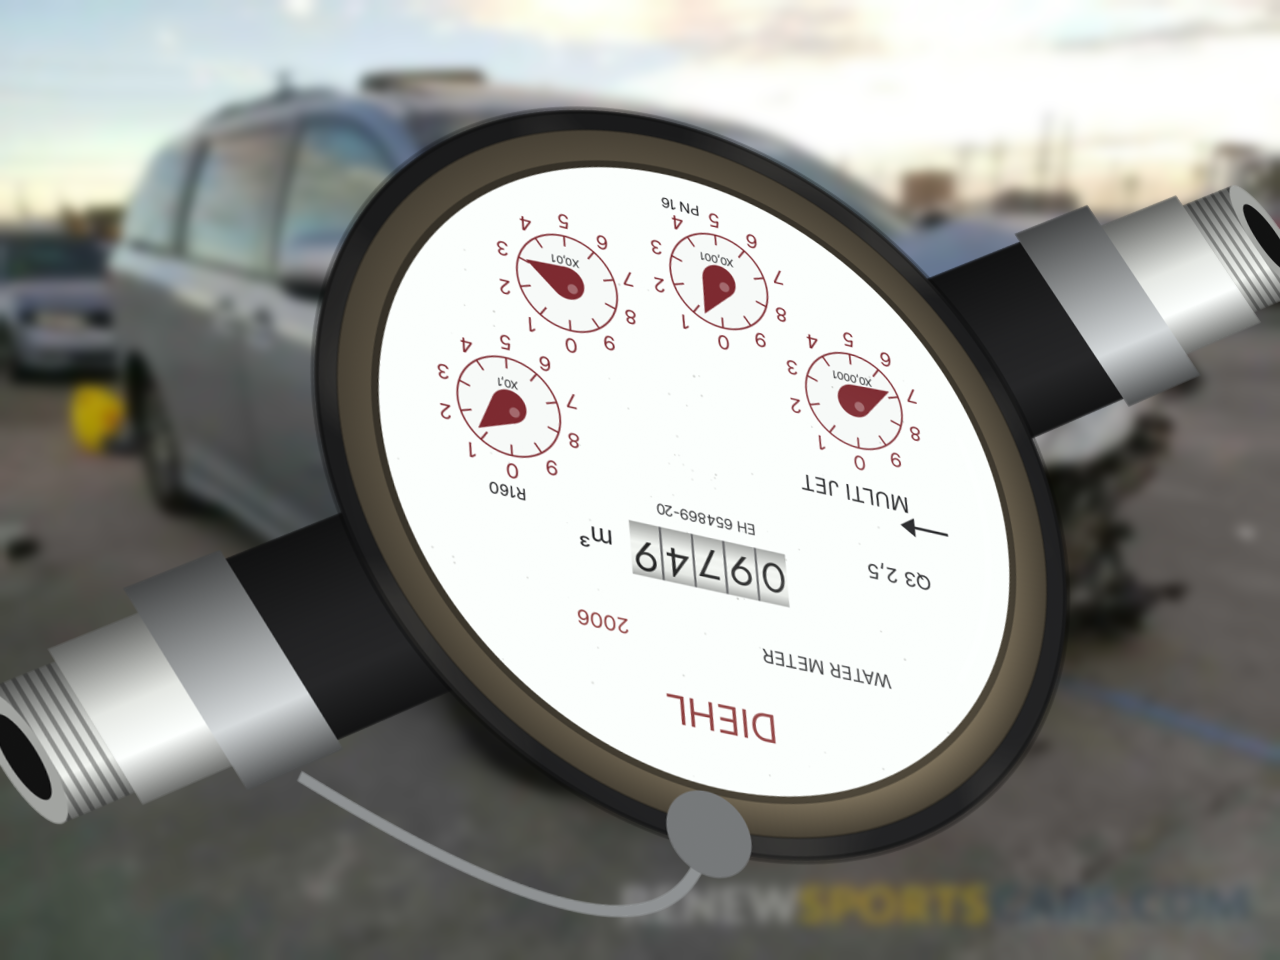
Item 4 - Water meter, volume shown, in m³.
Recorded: 9749.1306 m³
